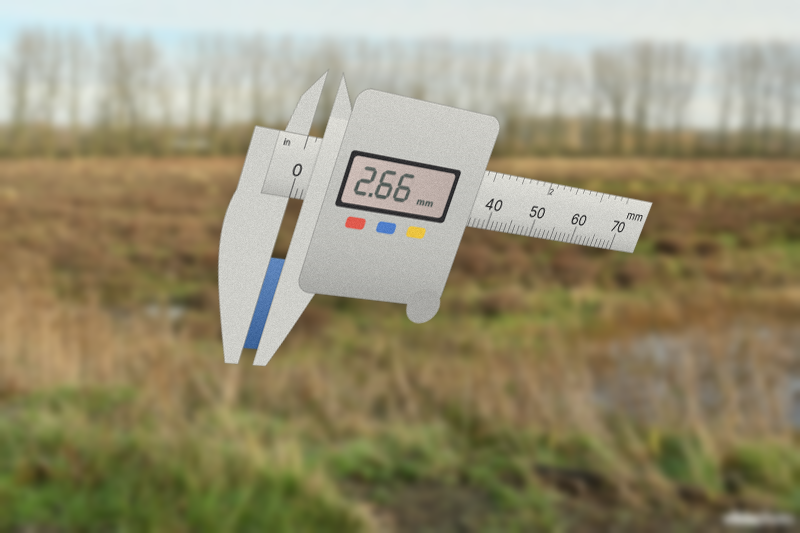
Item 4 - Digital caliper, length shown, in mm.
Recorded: 2.66 mm
